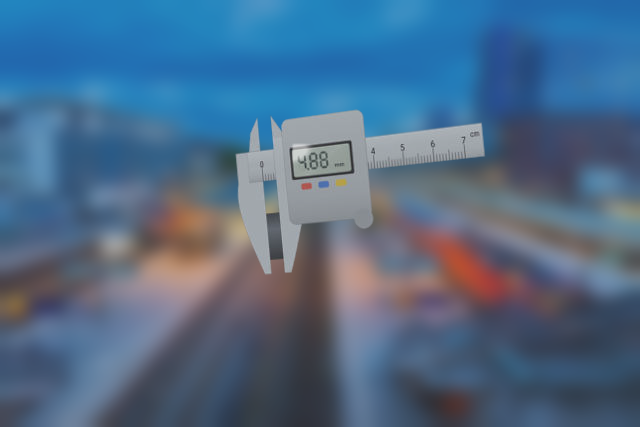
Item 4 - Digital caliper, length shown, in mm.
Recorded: 4.88 mm
